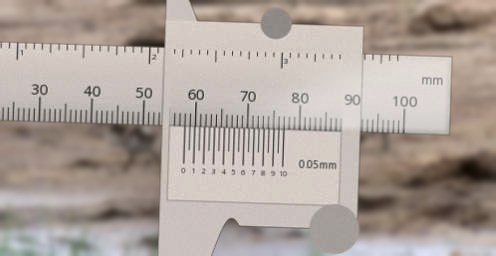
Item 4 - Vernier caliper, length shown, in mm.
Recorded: 58.0 mm
